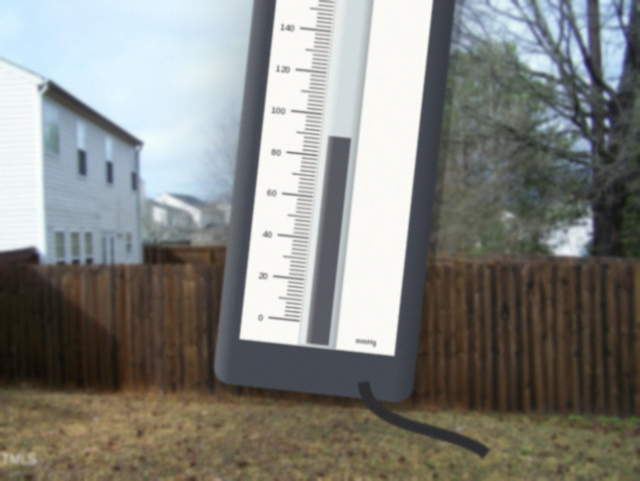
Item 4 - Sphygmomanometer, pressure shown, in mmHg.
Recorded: 90 mmHg
